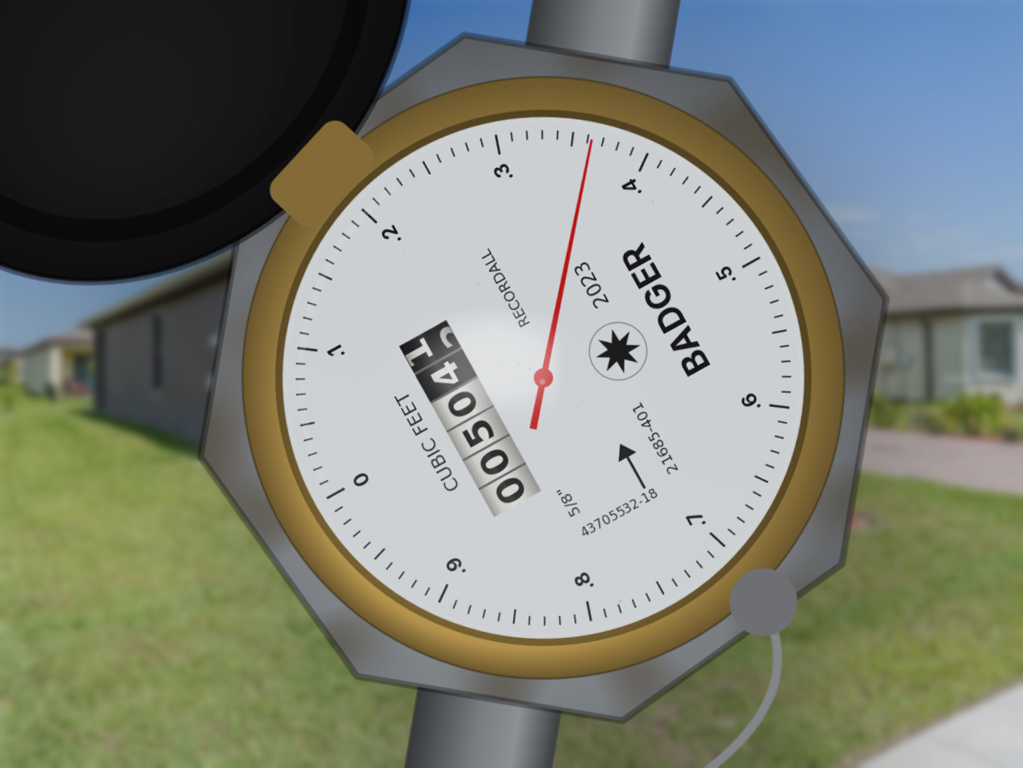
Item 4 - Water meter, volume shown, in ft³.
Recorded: 5041.36 ft³
